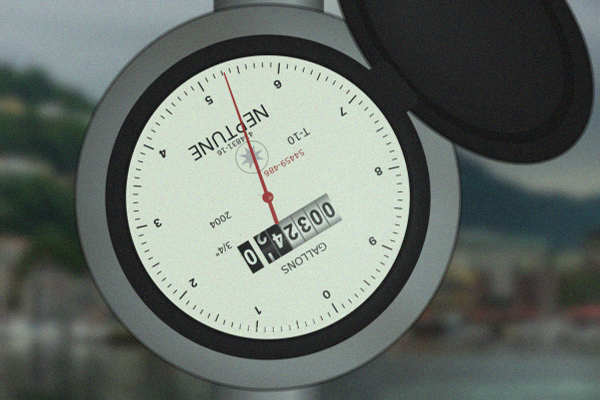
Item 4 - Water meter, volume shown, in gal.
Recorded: 32415.3 gal
